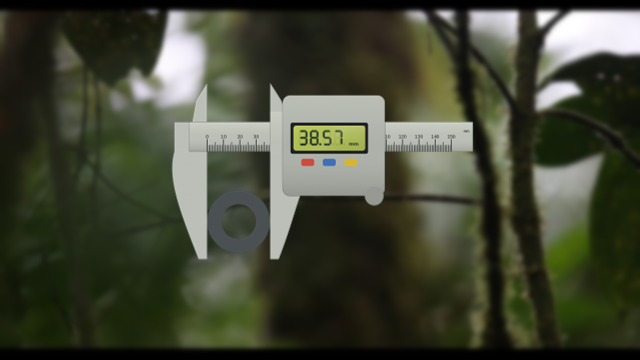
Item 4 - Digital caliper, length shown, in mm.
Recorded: 38.57 mm
